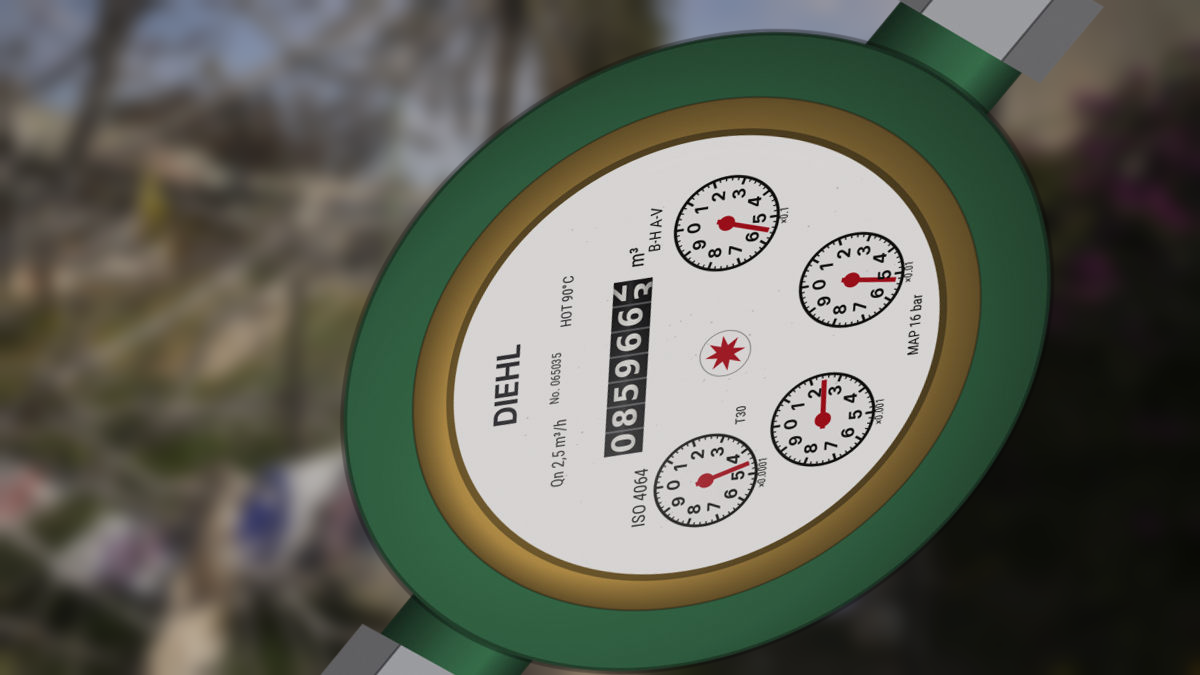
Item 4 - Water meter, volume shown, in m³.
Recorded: 859662.5524 m³
